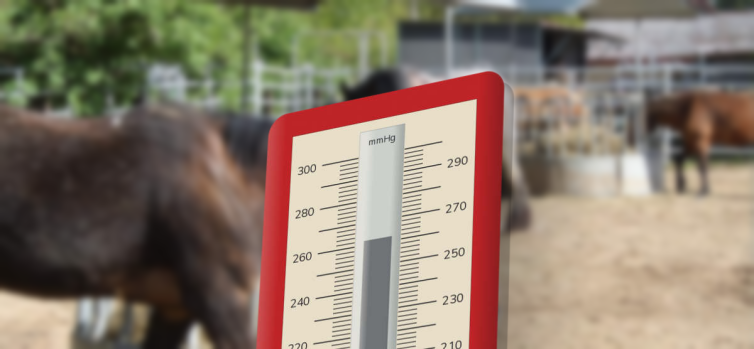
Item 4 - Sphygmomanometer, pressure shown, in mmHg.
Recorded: 262 mmHg
